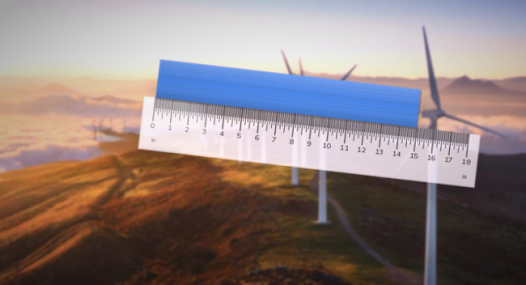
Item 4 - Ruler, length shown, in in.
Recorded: 15 in
